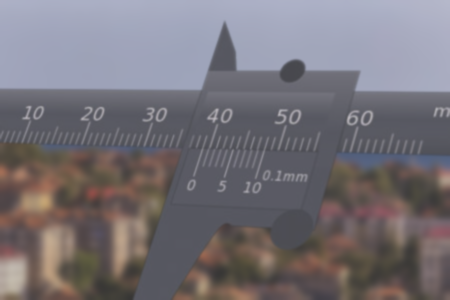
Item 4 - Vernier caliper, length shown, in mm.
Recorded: 39.0 mm
